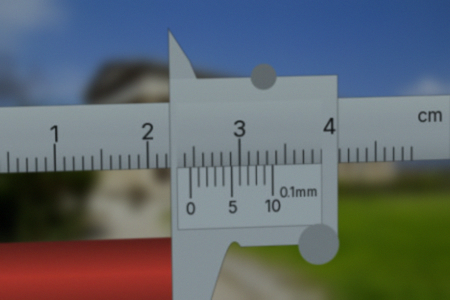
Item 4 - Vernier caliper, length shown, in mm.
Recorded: 24.6 mm
